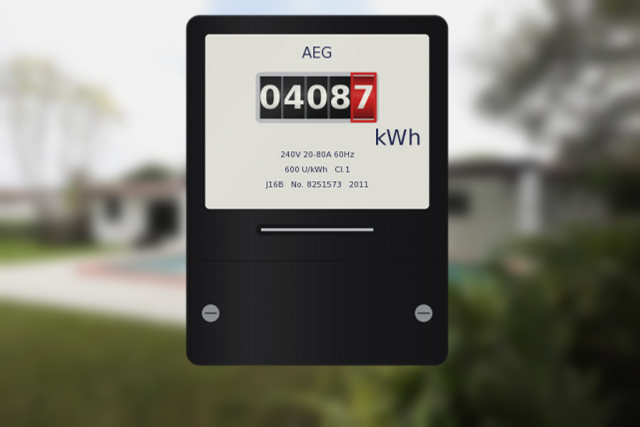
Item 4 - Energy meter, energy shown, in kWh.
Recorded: 408.7 kWh
